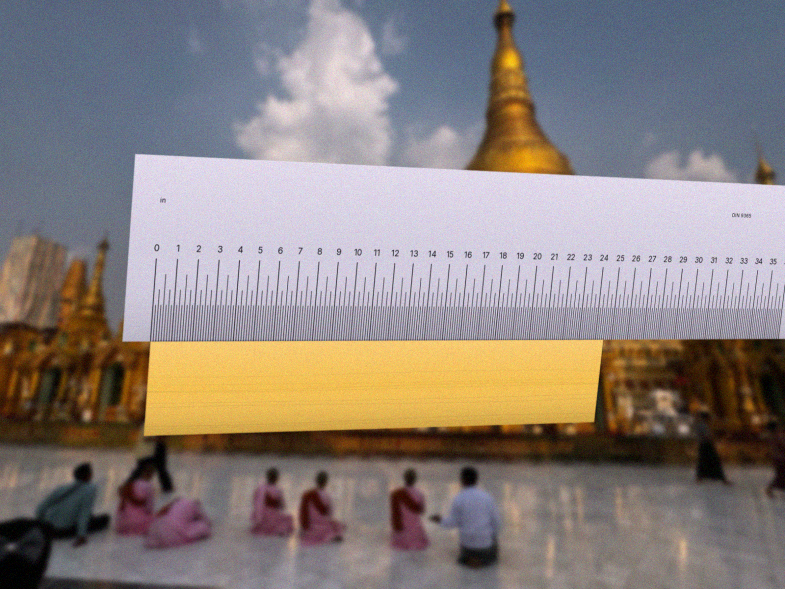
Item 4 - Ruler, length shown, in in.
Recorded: 24.5 in
